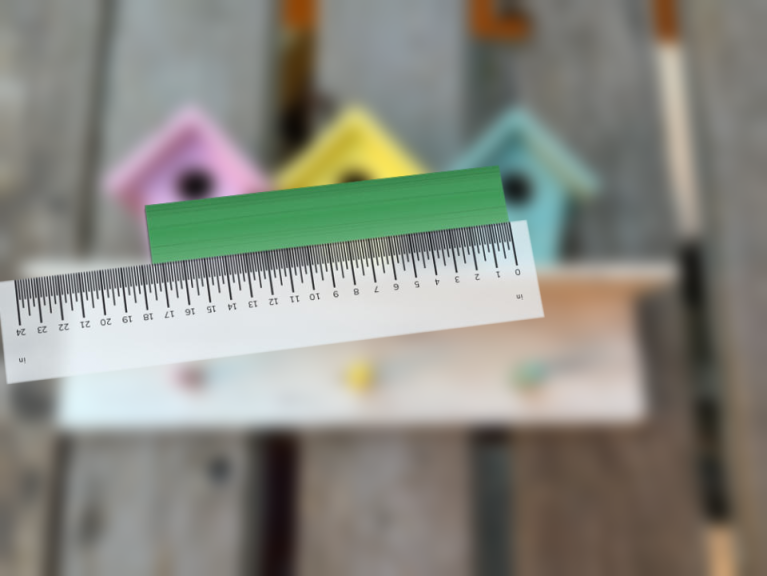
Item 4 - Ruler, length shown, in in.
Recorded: 17.5 in
